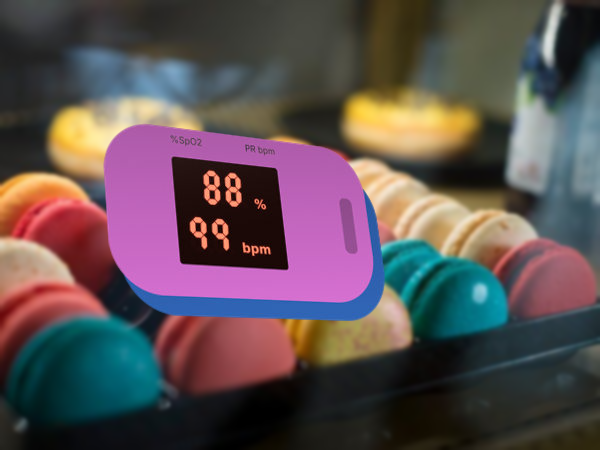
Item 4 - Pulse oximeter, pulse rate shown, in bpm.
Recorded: 99 bpm
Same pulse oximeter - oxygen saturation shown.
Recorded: 88 %
